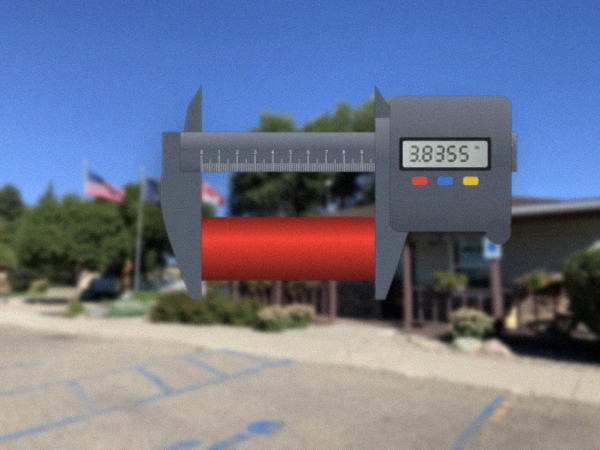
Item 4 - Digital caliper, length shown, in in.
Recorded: 3.8355 in
